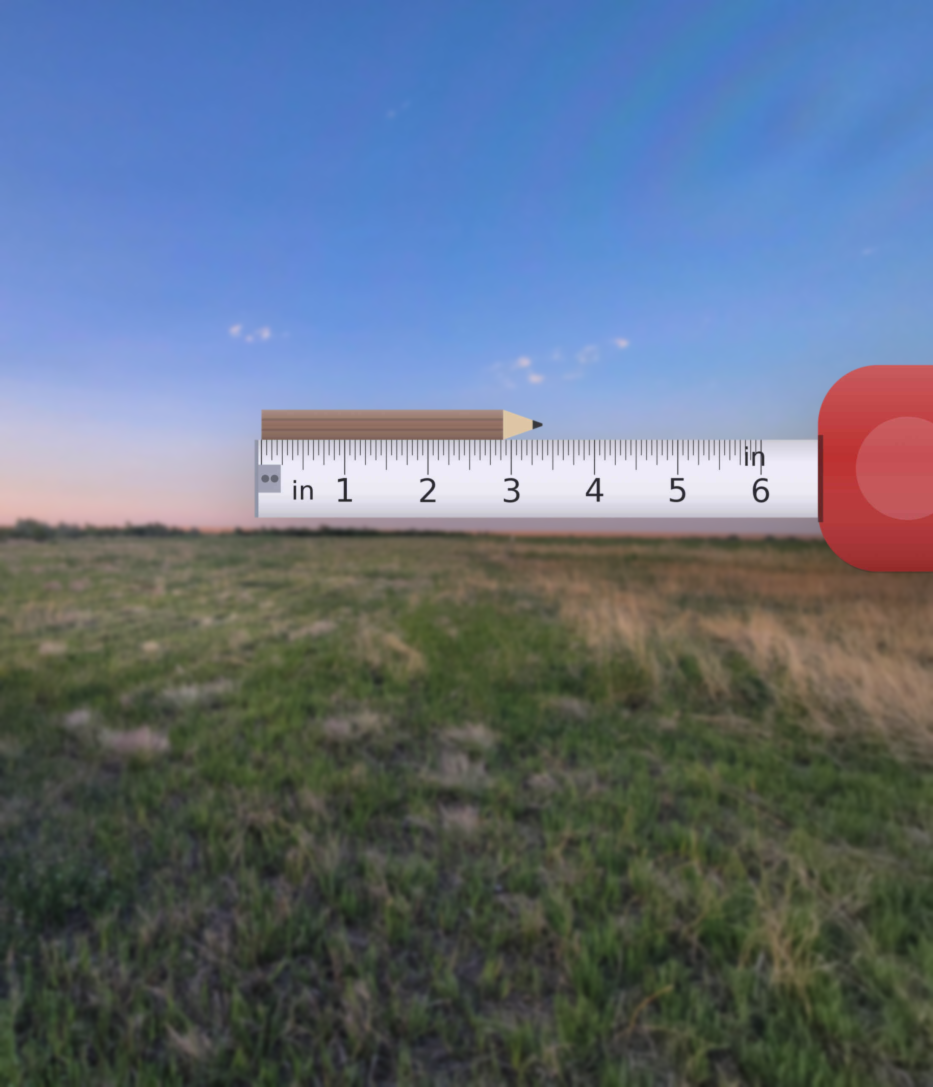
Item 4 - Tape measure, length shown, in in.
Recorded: 3.375 in
